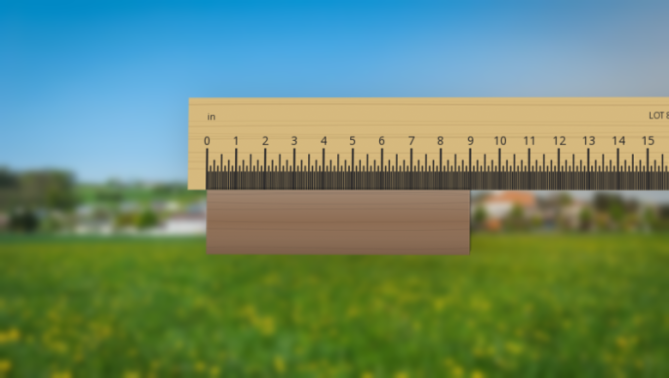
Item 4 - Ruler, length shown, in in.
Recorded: 9 in
